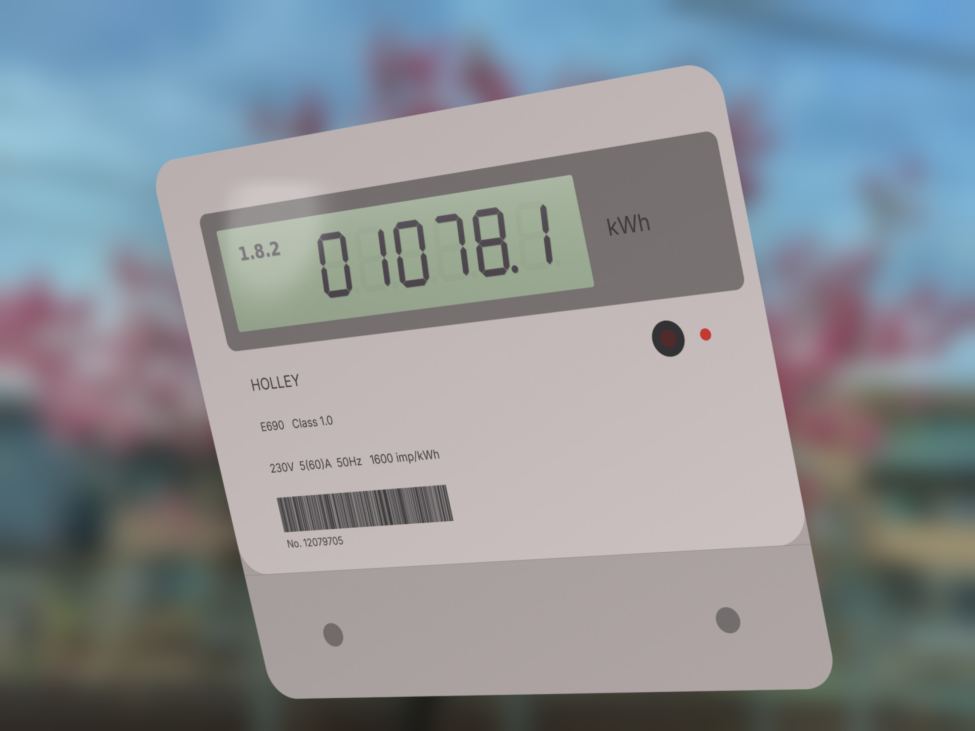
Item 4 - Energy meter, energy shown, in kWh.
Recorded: 1078.1 kWh
